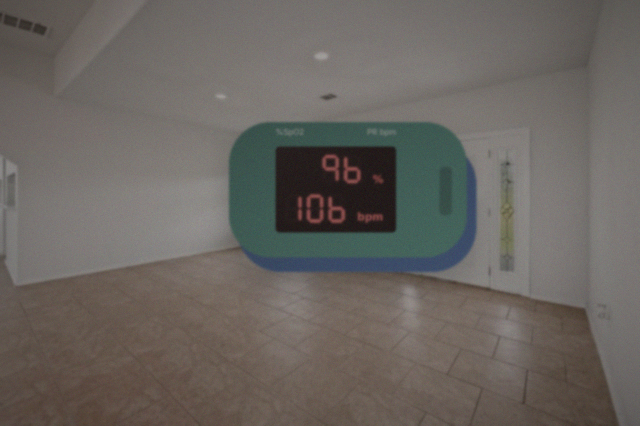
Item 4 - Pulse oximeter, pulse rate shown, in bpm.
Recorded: 106 bpm
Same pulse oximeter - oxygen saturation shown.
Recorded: 96 %
